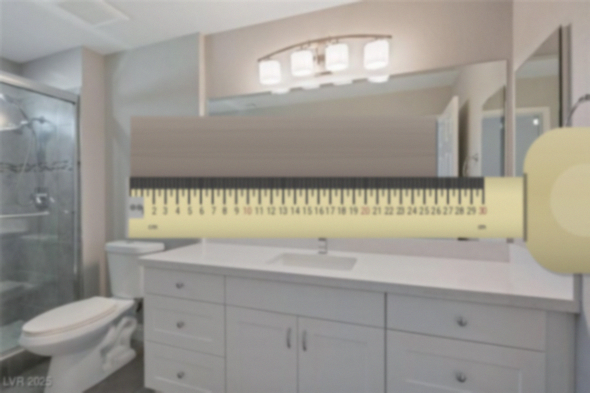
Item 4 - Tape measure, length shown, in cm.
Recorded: 26 cm
